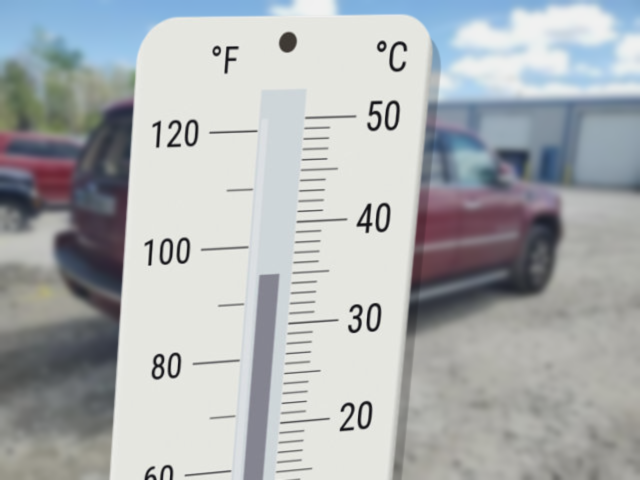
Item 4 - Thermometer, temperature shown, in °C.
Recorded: 35 °C
